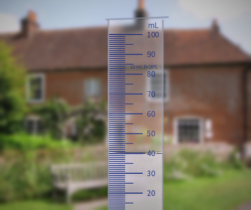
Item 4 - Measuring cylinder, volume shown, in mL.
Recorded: 40 mL
